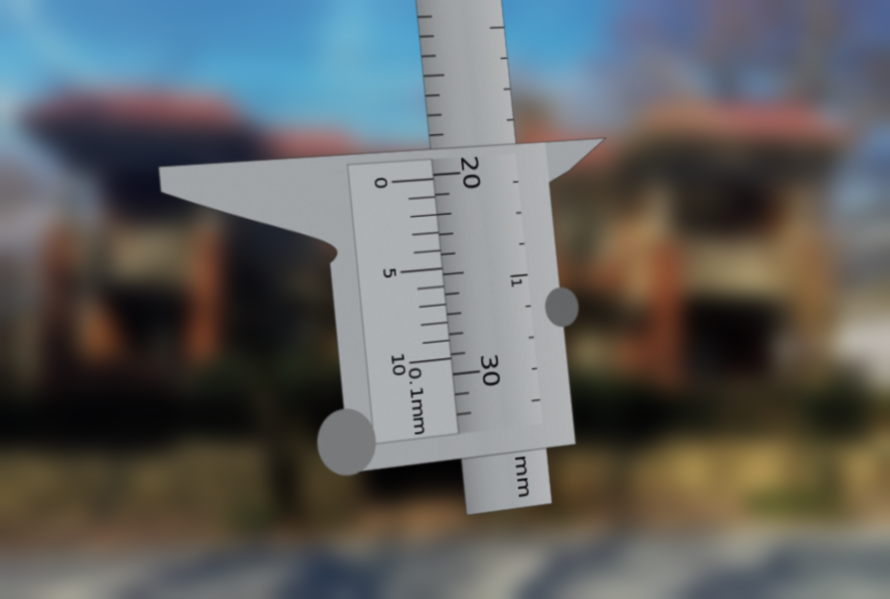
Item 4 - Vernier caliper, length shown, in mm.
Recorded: 20.2 mm
